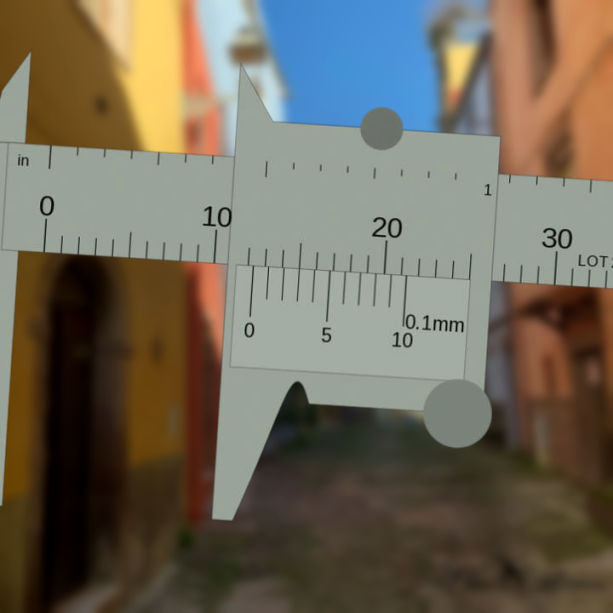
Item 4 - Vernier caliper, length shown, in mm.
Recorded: 12.3 mm
